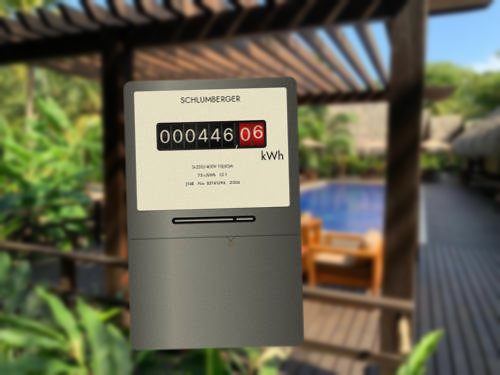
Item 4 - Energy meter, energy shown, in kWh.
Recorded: 446.06 kWh
